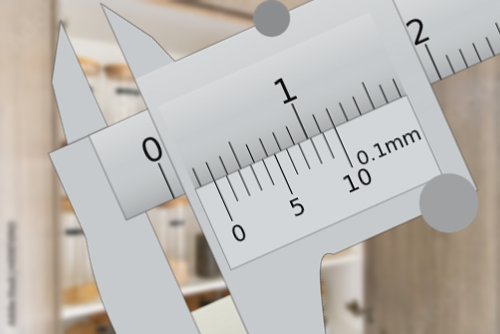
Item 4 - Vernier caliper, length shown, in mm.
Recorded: 3.0 mm
